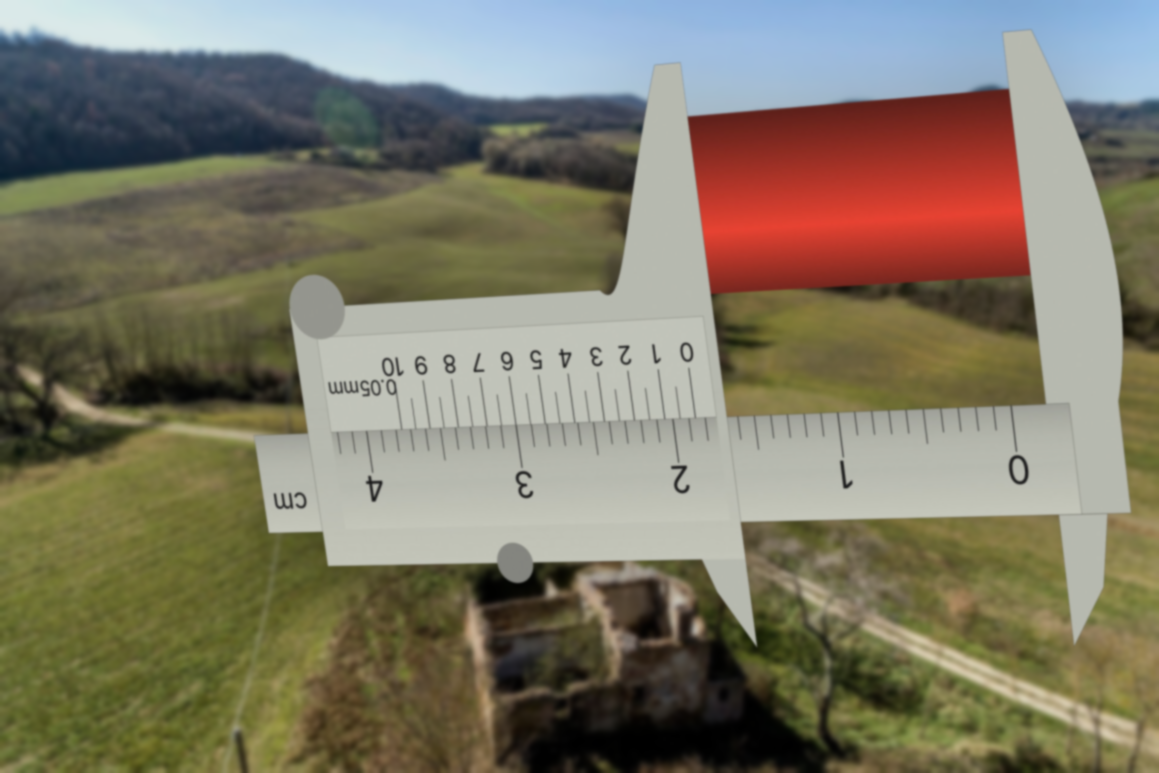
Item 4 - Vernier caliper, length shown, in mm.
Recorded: 18.6 mm
